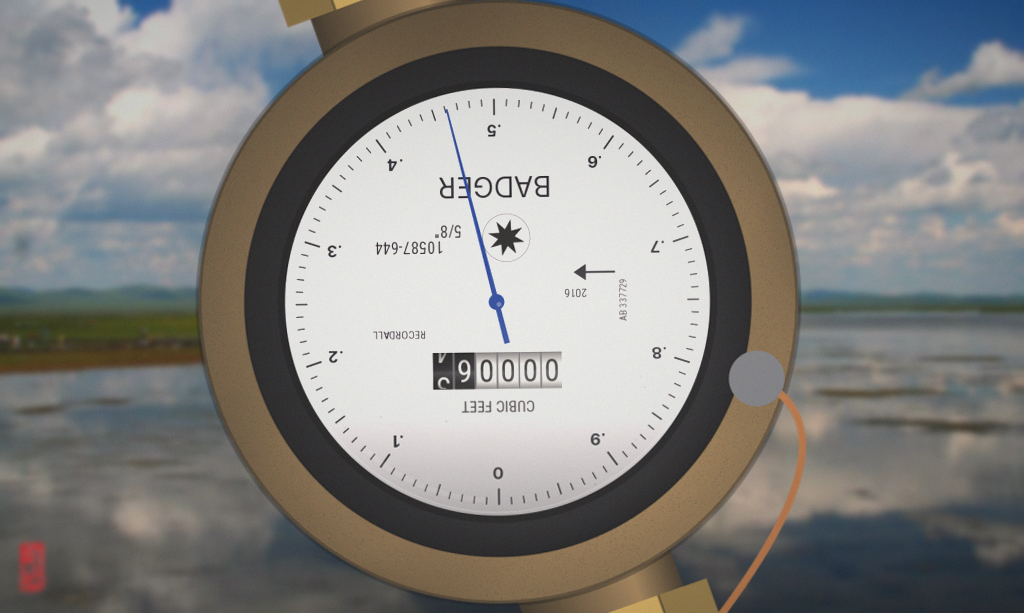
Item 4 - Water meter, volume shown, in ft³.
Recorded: 63.46 ft³
